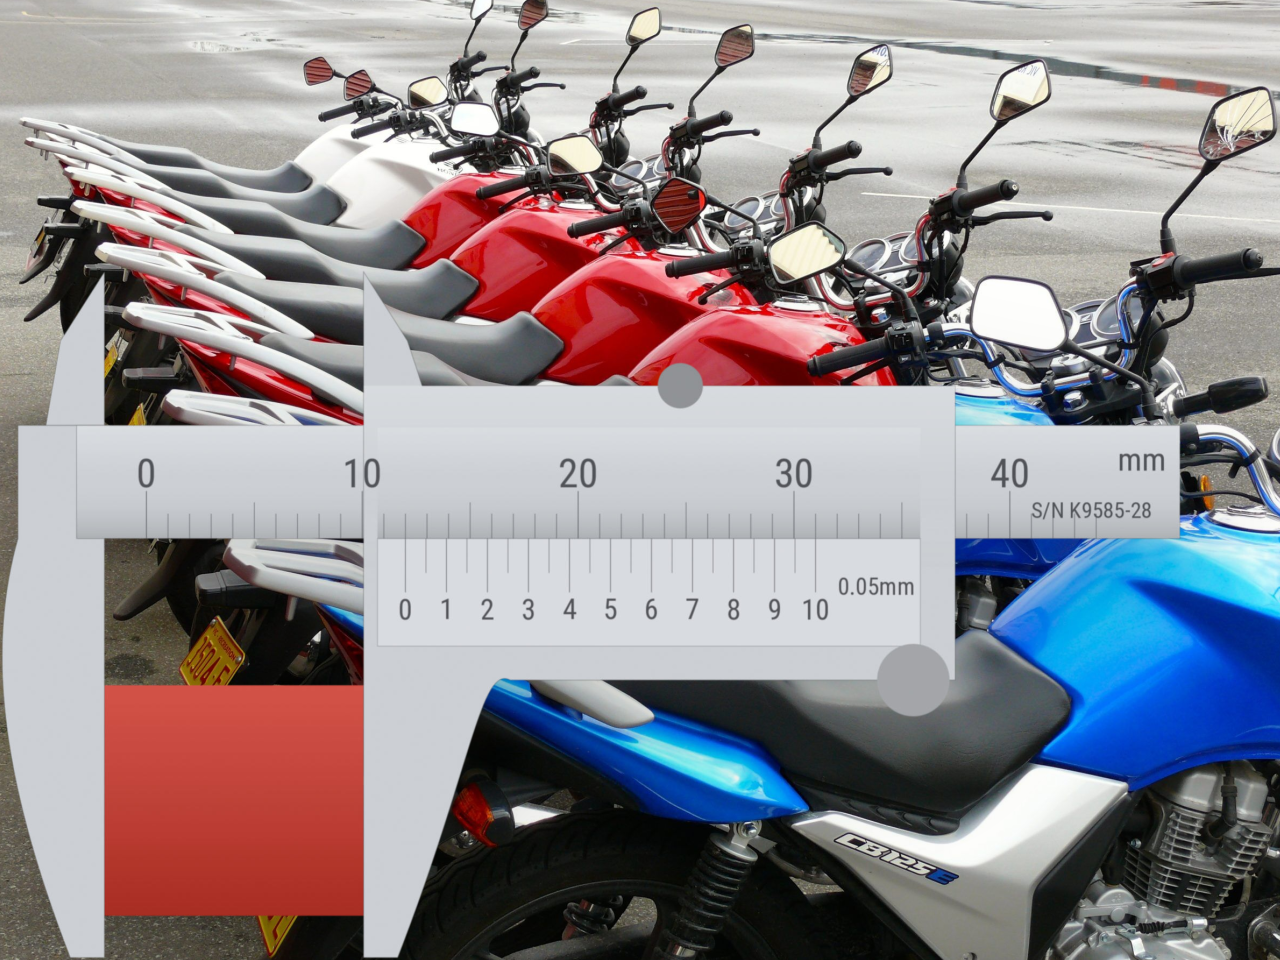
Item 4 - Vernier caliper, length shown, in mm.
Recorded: 12.0 mm
